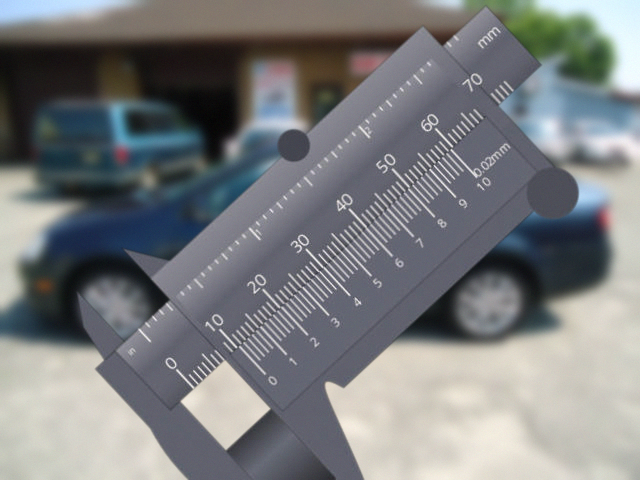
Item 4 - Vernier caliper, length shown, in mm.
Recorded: 10.5 mm
